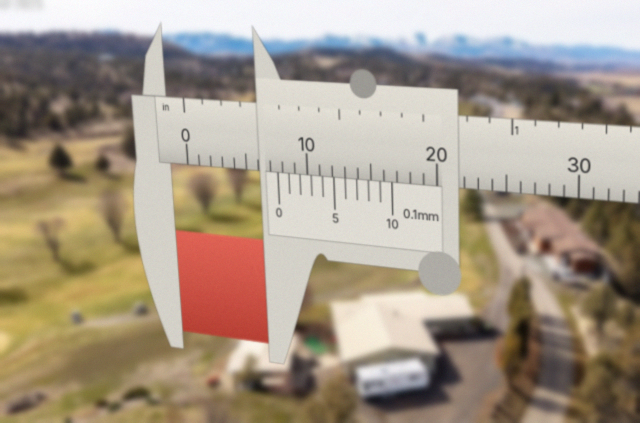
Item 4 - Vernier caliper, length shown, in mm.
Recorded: 7.6 mm
